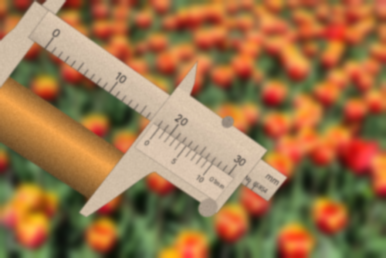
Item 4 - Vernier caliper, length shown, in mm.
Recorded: 18.2 mm
